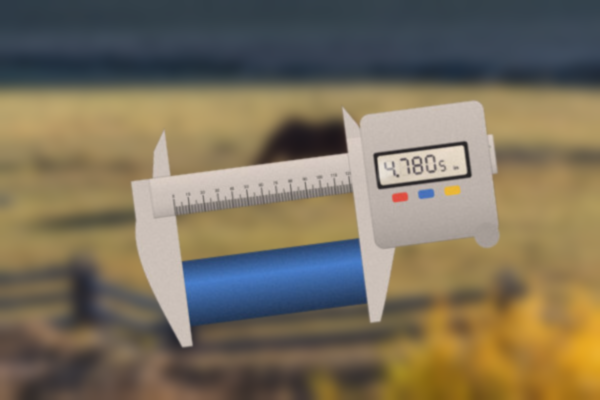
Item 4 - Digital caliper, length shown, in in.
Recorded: 4.7805 in
